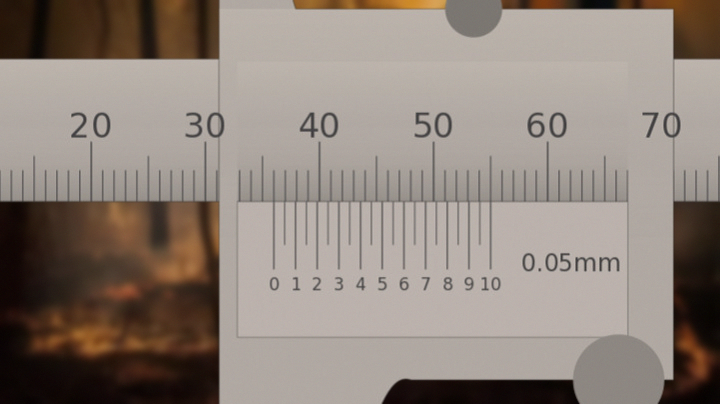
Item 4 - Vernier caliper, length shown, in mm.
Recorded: 36.0 mm
